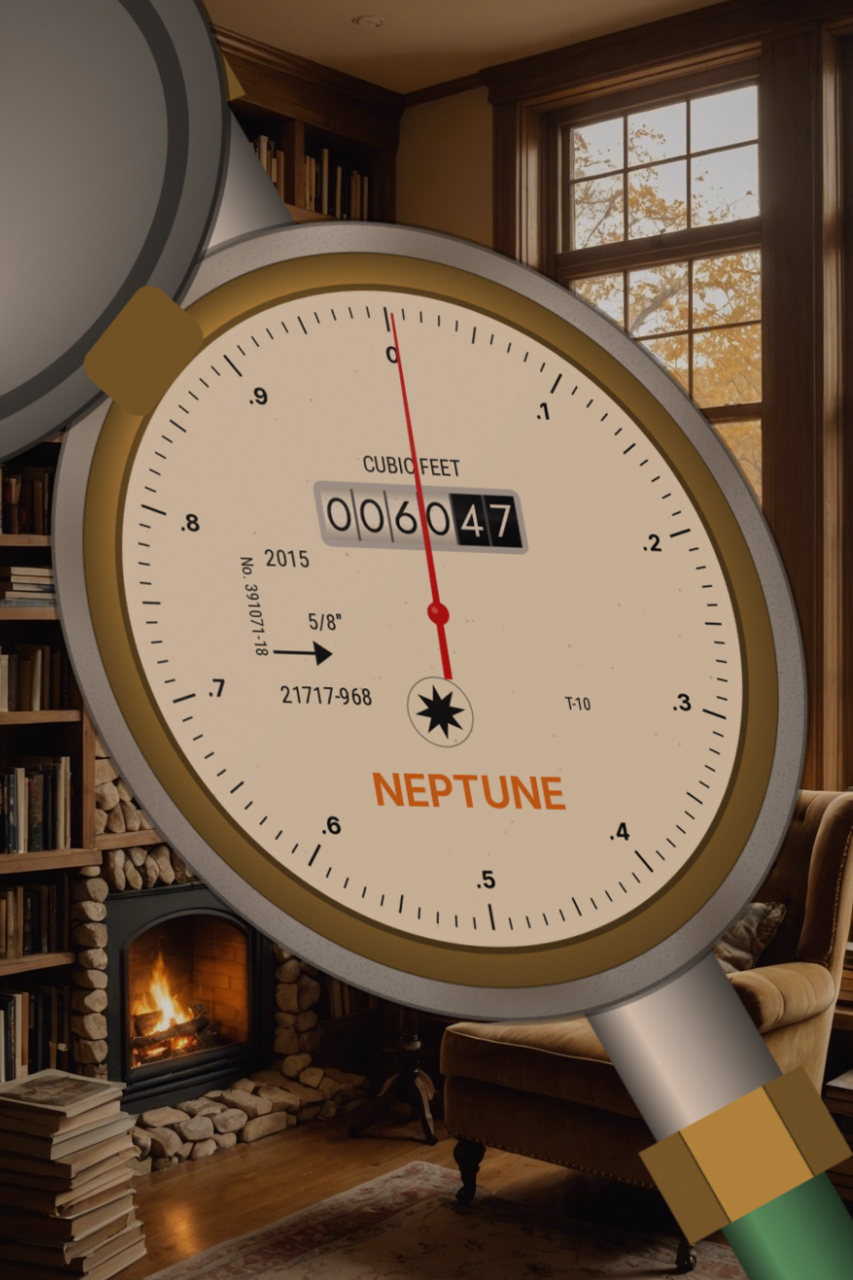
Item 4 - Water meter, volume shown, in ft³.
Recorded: 6047.00 ft³
